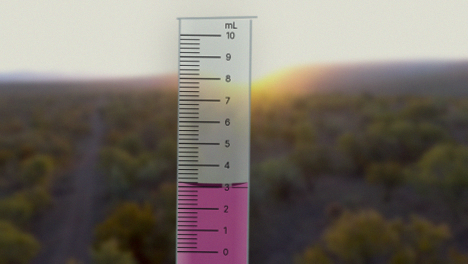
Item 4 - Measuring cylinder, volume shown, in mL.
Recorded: 3 mL
